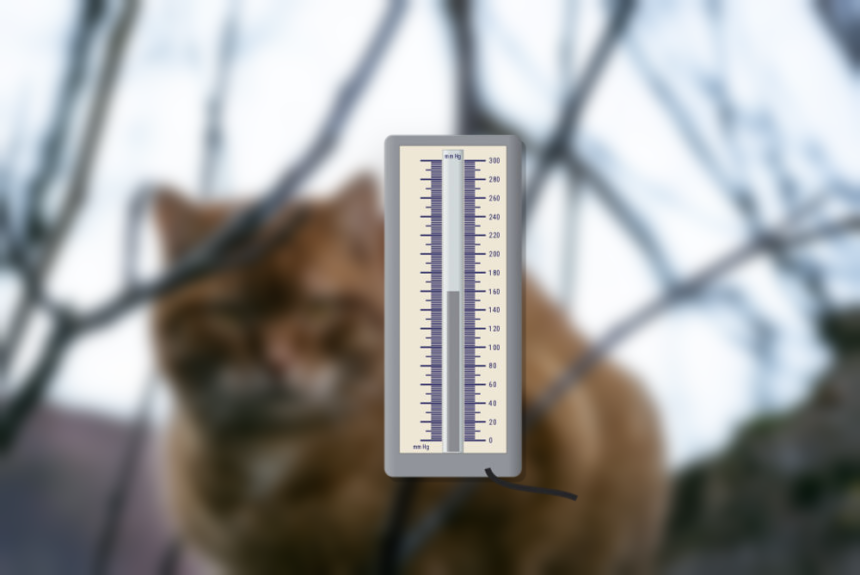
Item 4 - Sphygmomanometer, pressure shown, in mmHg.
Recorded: 160 mmHg
